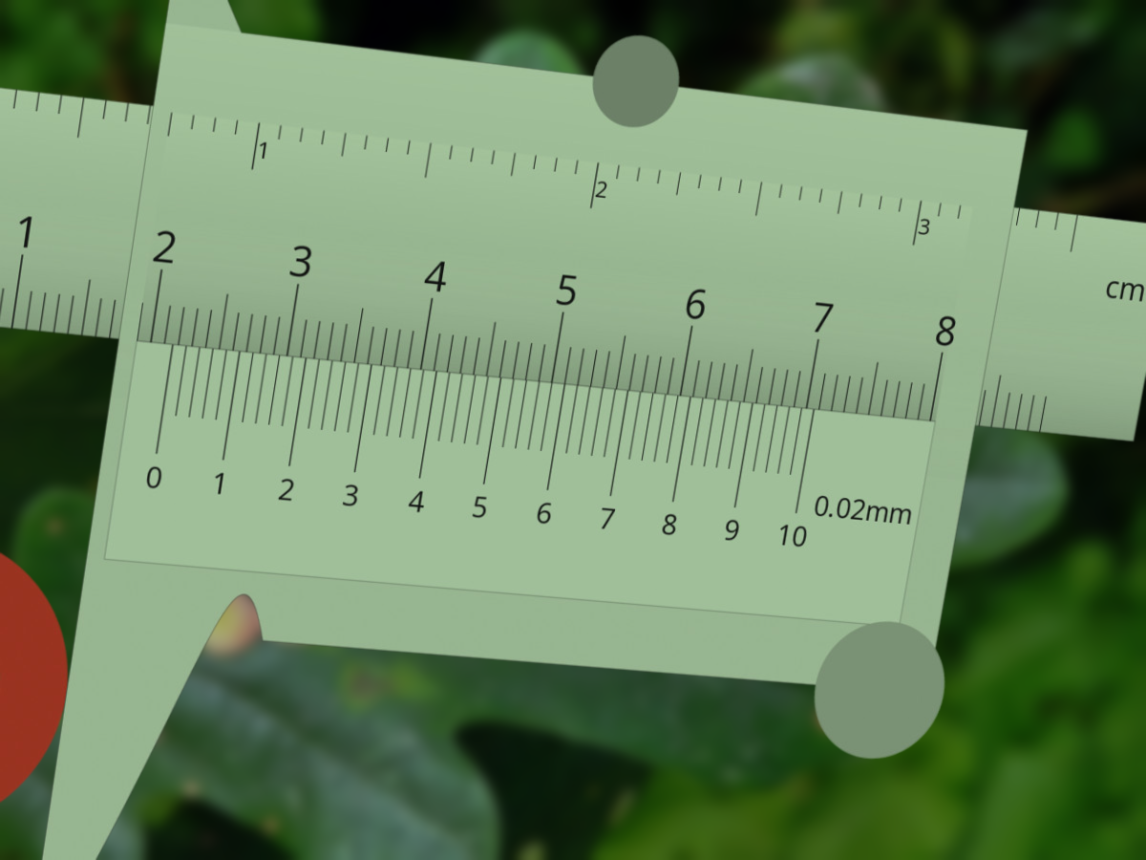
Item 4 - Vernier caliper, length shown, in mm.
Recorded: 21.6 mm
